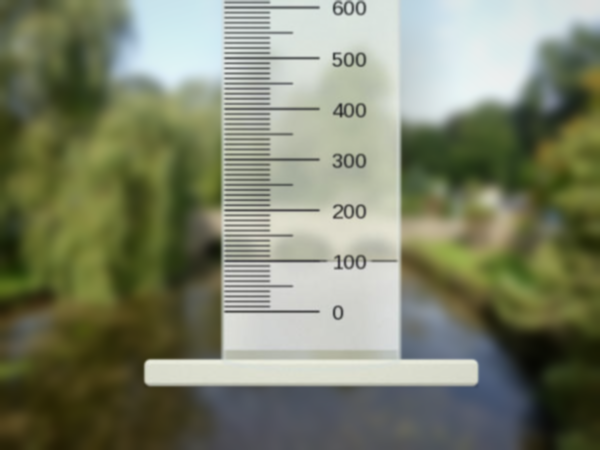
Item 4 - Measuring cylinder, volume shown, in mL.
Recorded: 100 mL
